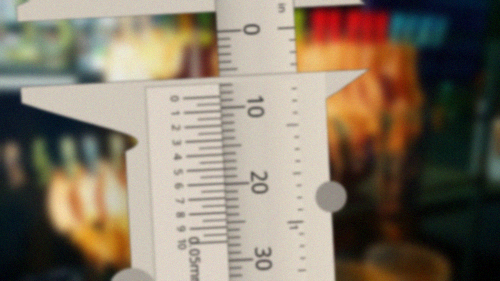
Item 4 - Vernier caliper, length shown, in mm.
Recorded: 8.5 mm
